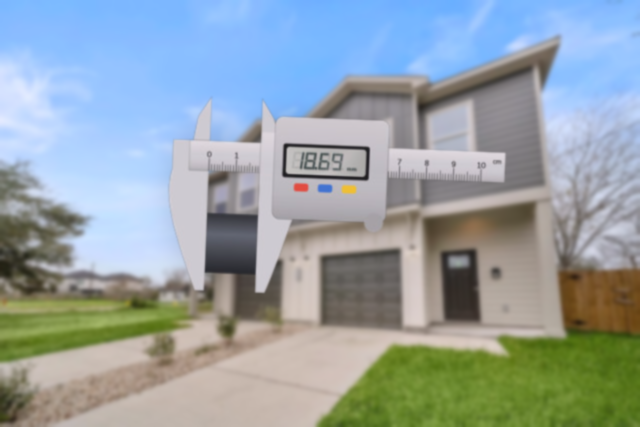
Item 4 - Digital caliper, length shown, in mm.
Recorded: 18.69 mm
